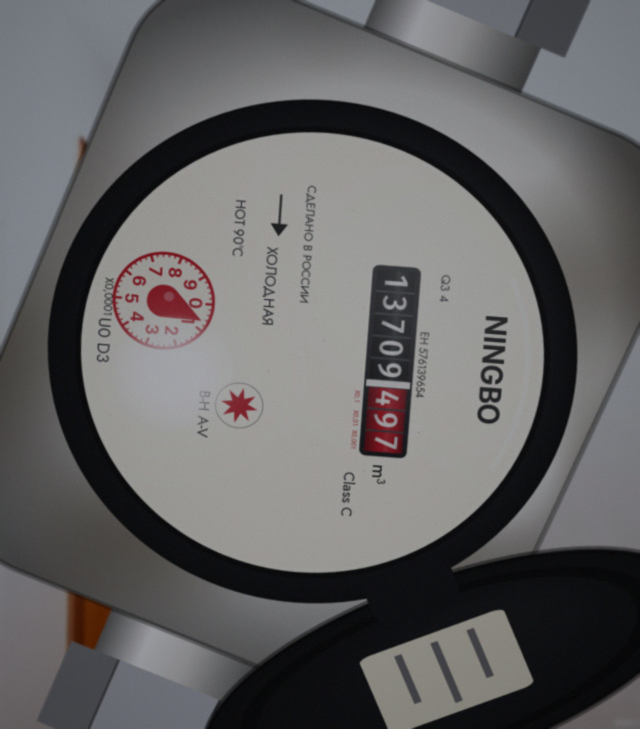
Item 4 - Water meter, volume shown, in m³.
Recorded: 13709.4970 m³
